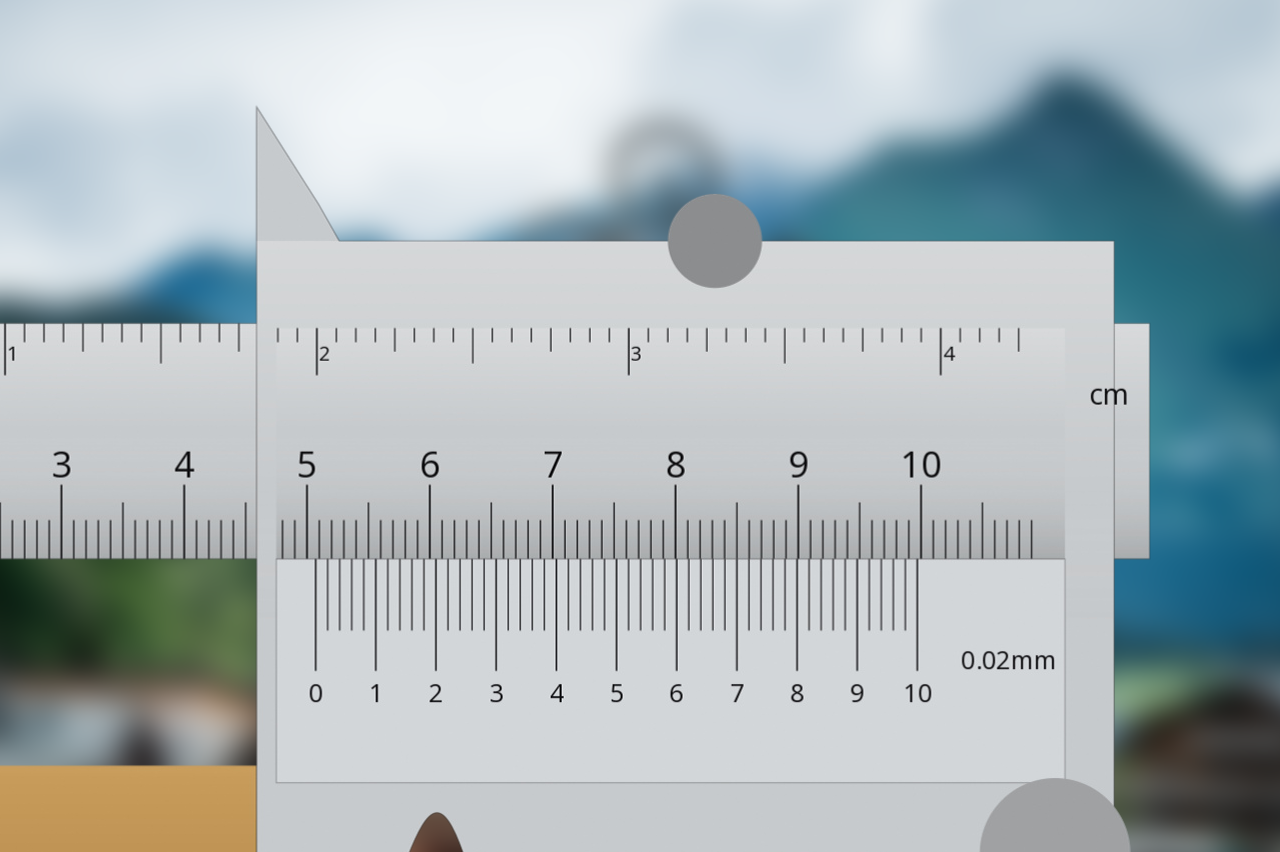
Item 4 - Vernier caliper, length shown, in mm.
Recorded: 50.7 mm
